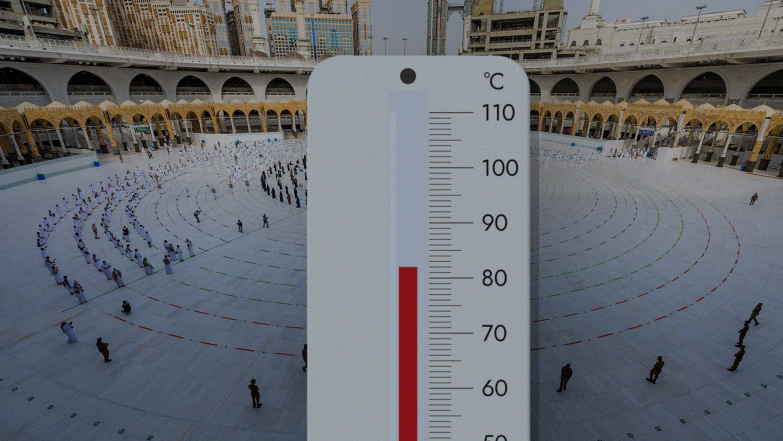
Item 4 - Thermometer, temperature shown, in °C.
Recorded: 82 °C
